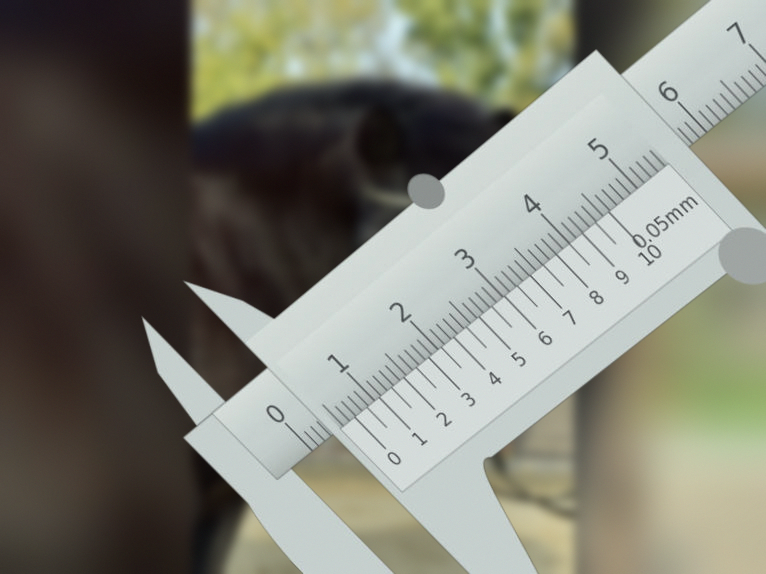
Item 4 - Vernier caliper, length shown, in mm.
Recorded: 6.8 mm
